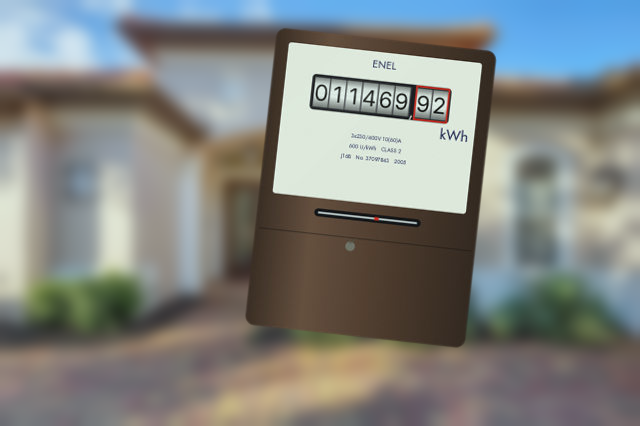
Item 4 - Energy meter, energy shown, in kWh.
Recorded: 11469.92 kWh
